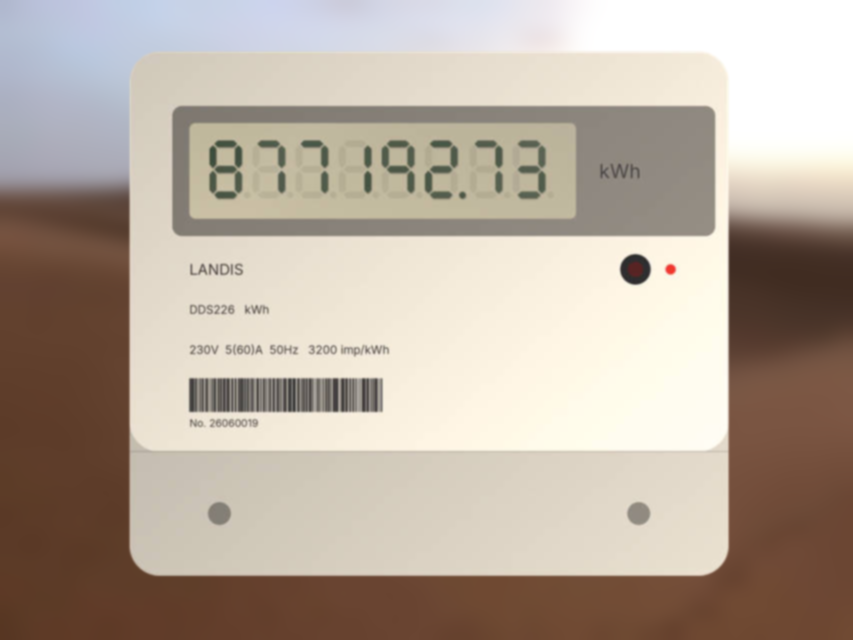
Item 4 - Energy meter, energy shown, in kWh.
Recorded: 877192.73 kWh
